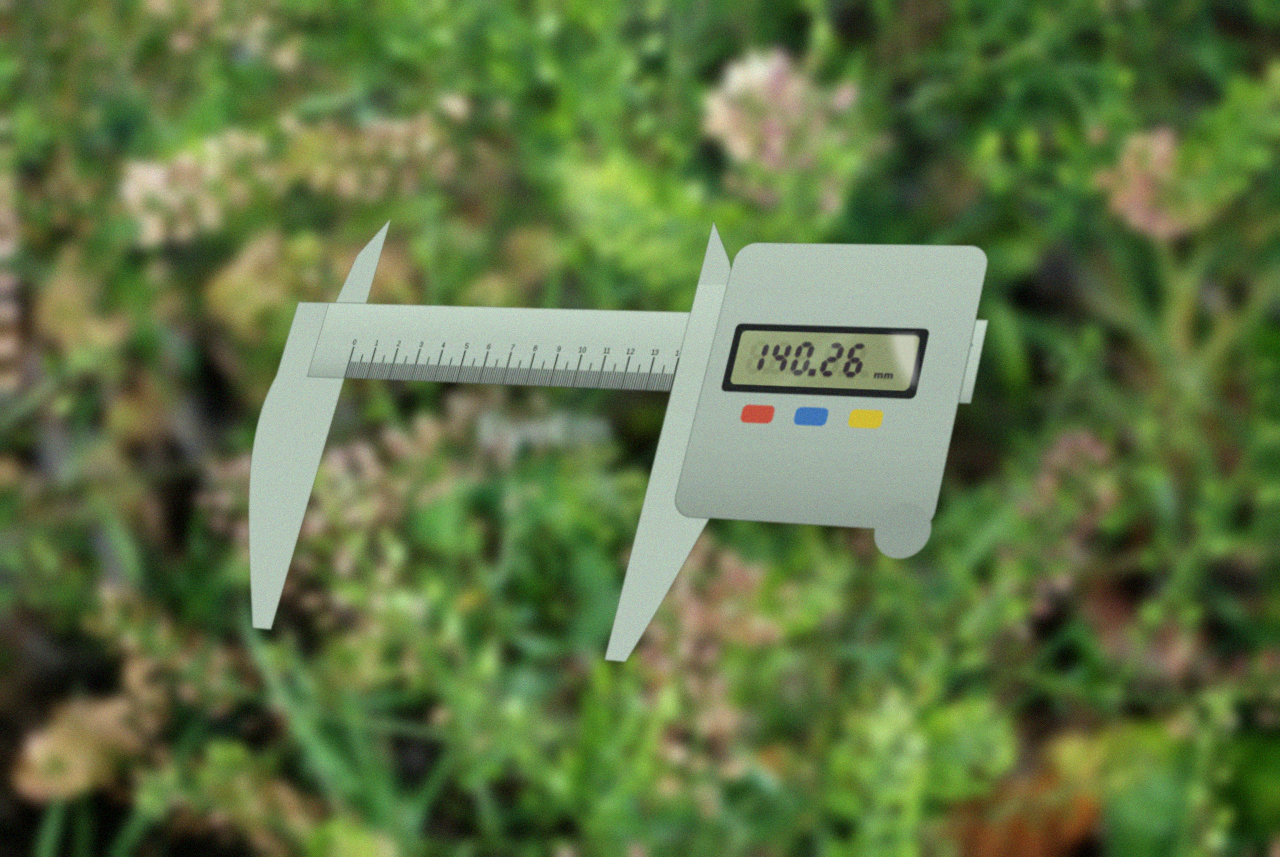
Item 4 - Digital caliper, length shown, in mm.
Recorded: 140.26 mm
